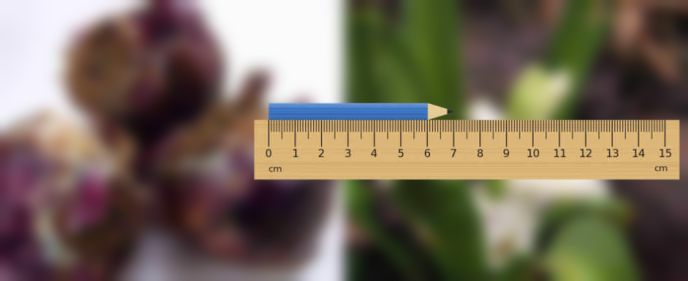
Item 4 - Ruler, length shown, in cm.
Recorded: 7 cm
